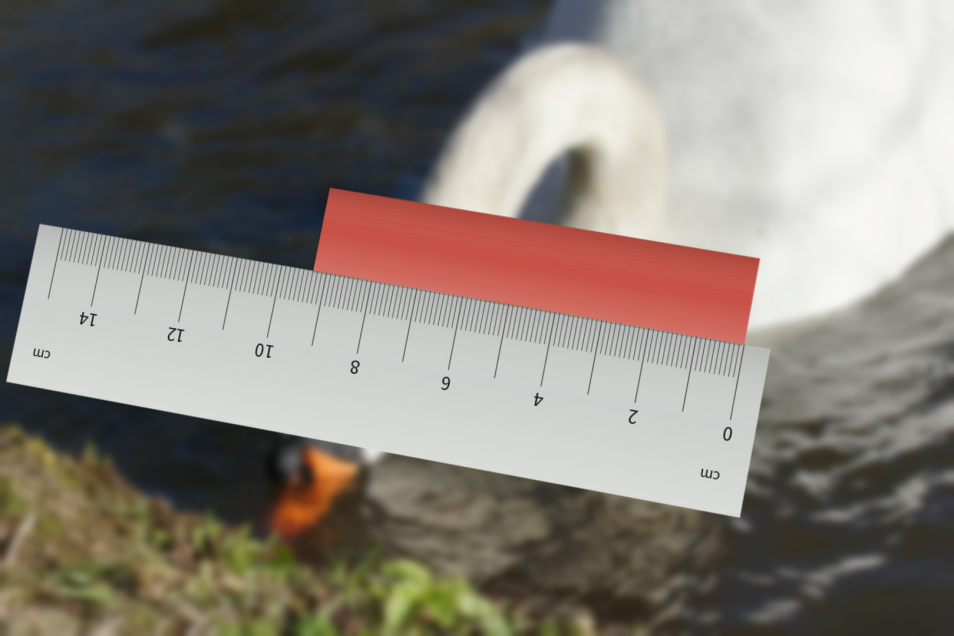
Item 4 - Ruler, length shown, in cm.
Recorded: 9.3 cm
